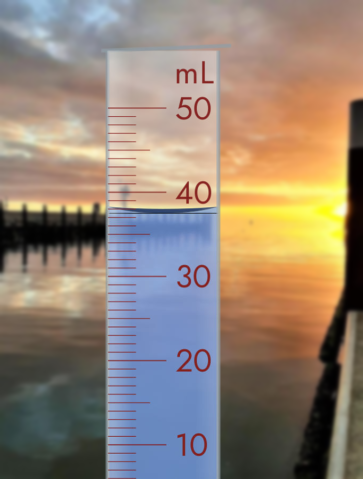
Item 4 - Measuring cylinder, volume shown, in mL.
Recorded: 37.5 mL
